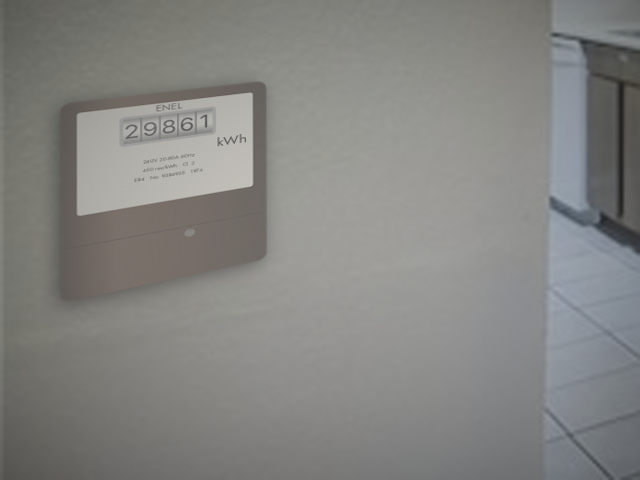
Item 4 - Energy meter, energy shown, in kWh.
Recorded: 29861 kWh
